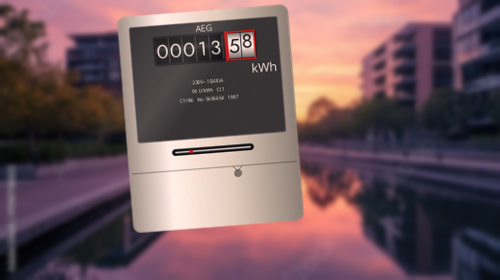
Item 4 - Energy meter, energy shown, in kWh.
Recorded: 13.58 kWh
